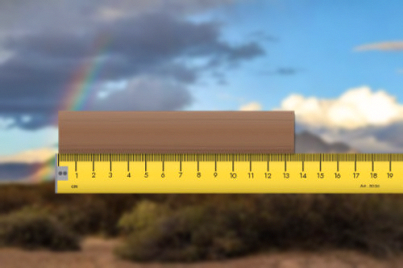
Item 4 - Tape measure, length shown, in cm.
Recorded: 13.5 cm
